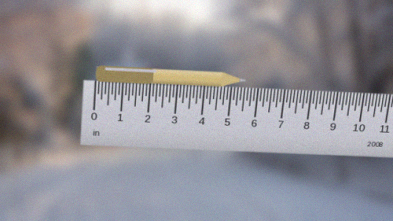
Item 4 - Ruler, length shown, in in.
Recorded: 5.5 in
